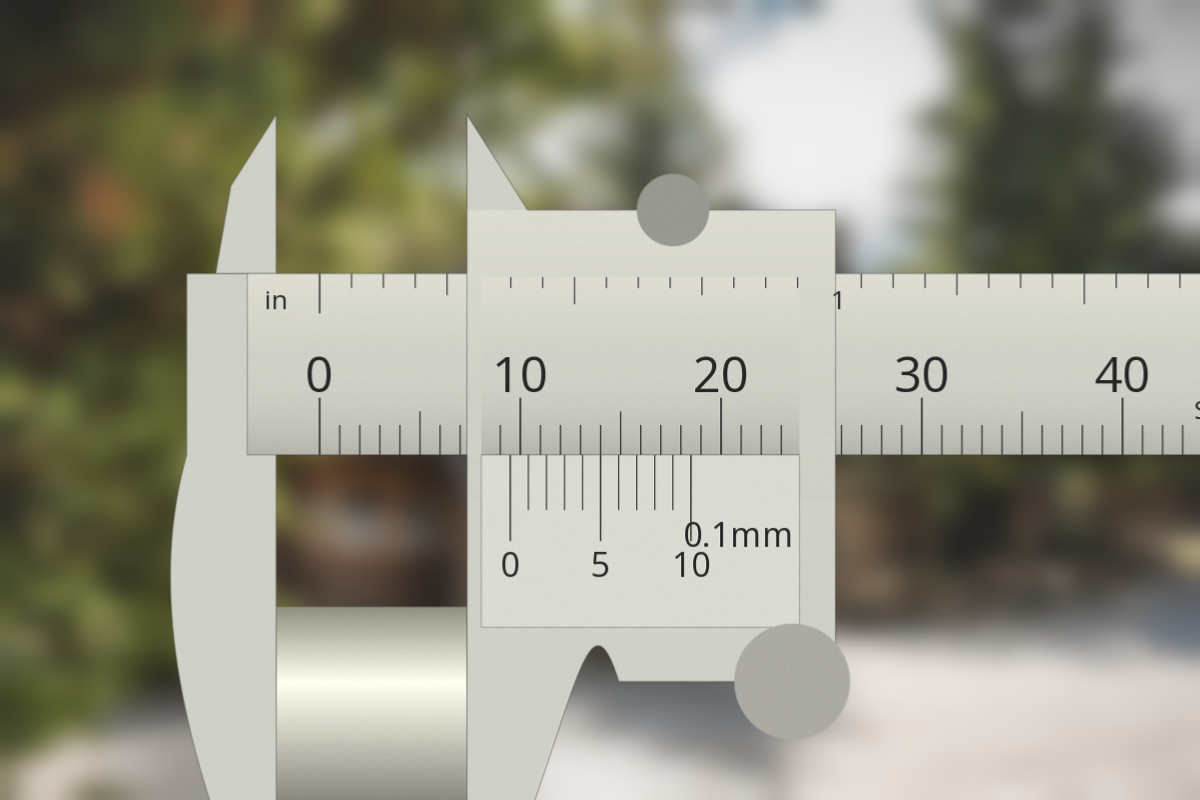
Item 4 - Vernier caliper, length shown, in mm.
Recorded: 9.5 mm
